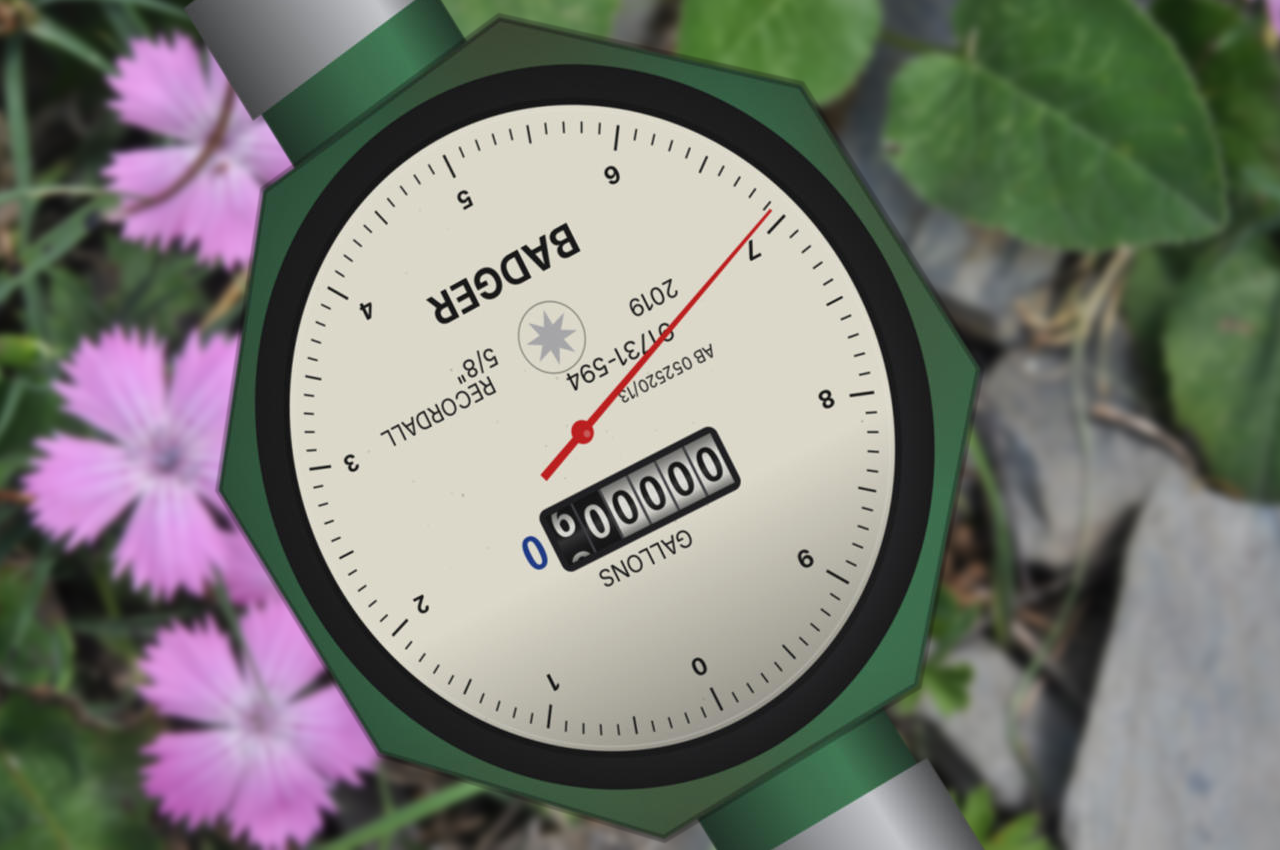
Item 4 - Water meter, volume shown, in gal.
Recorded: 86.9 gal
